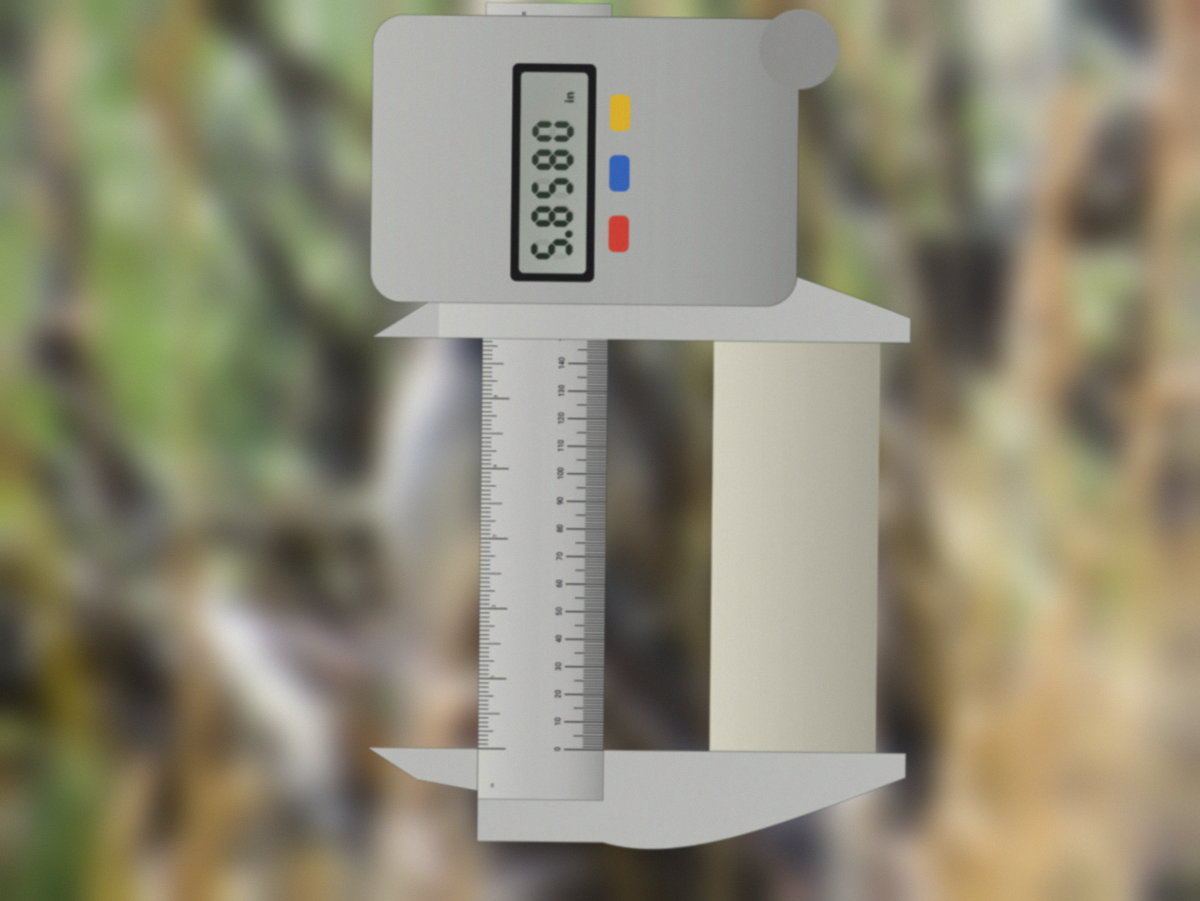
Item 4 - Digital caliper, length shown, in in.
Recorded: 5.8580 in
